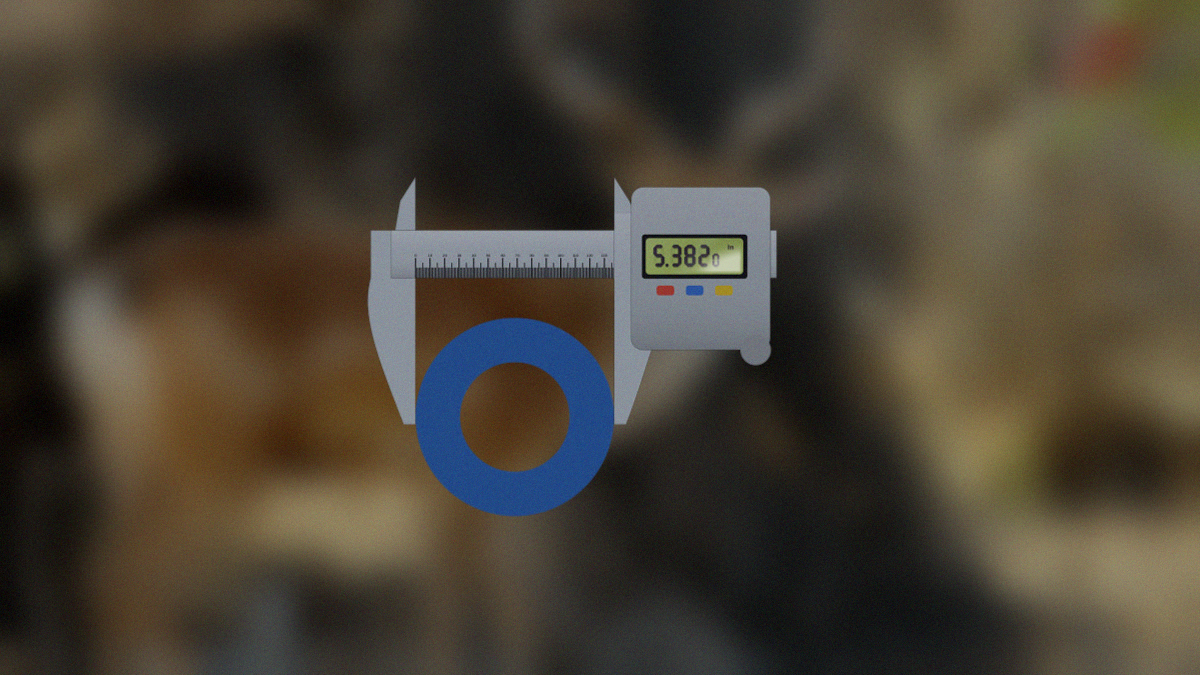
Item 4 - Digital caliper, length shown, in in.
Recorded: 5.3820 in
